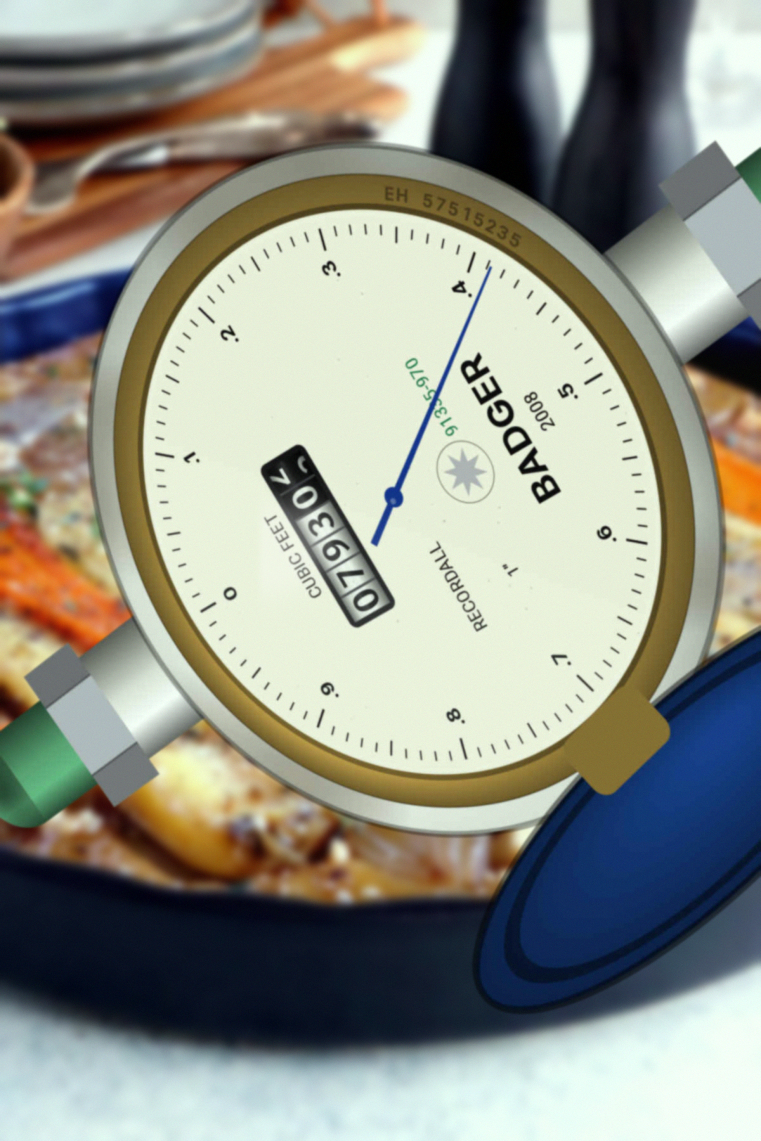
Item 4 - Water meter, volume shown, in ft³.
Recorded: 79302.41 ft³
